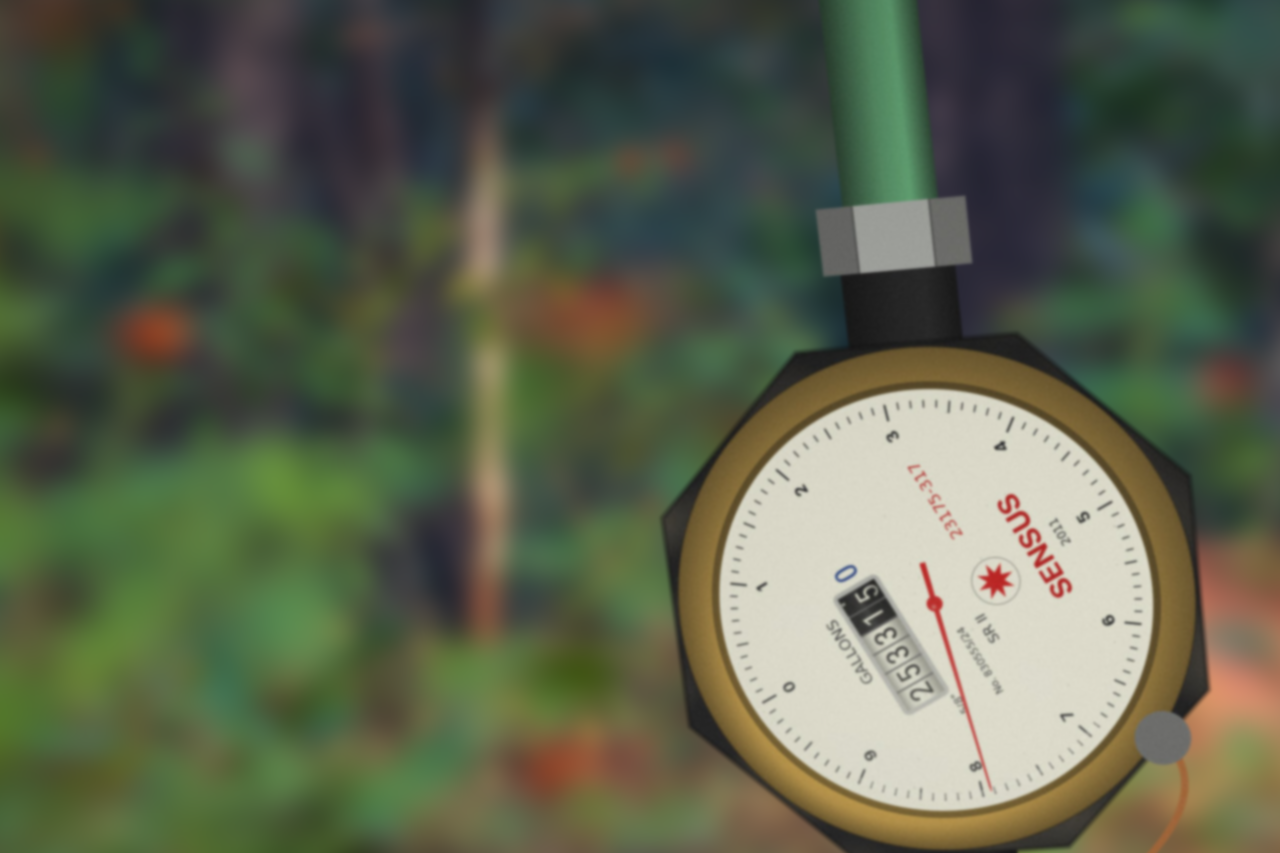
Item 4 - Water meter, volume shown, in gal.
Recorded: 2533147.9 gal
